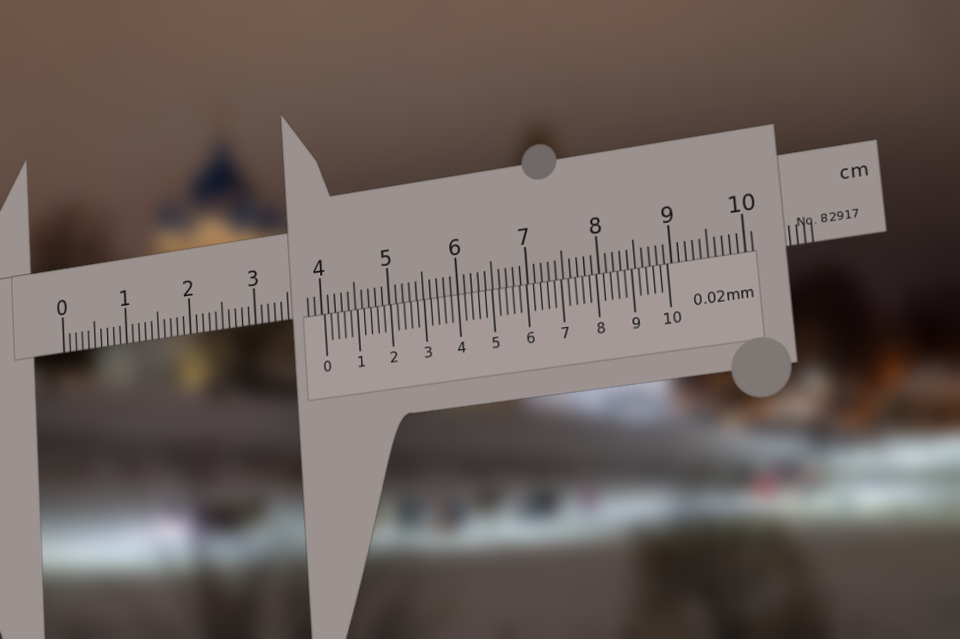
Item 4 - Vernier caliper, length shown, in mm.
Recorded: 40.4 mm
